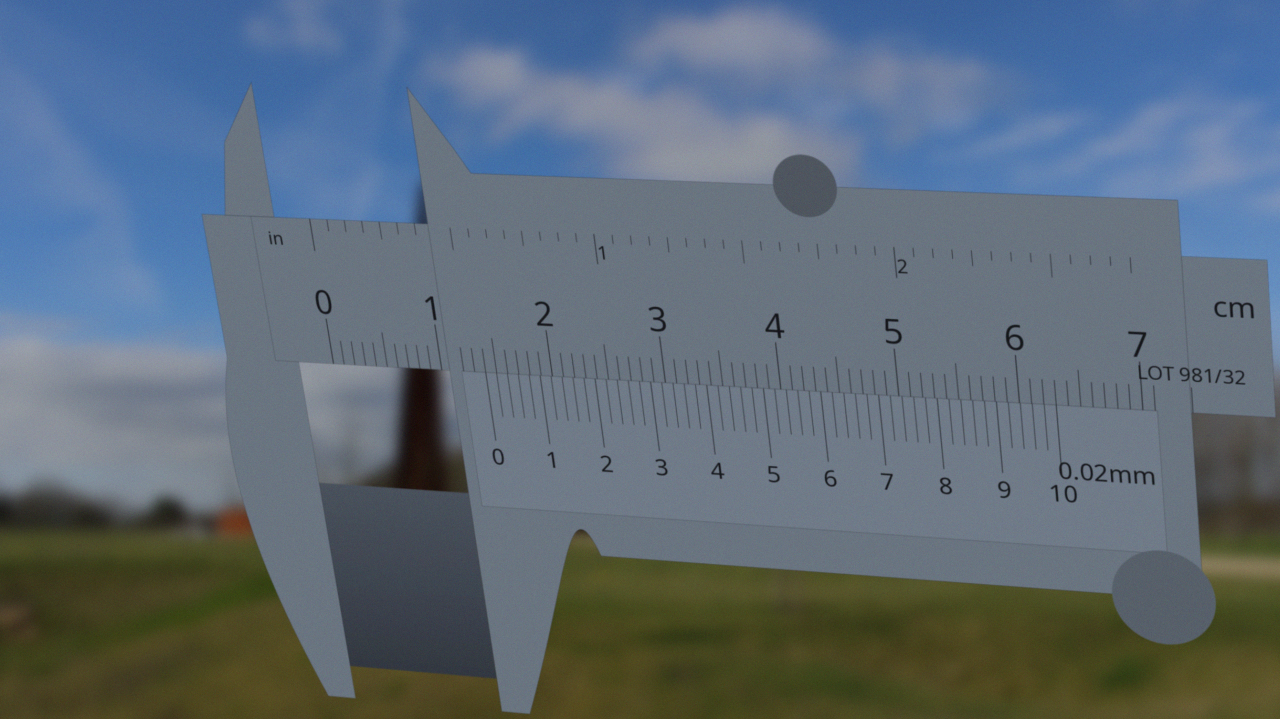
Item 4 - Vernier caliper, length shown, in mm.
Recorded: 14.0 mm
